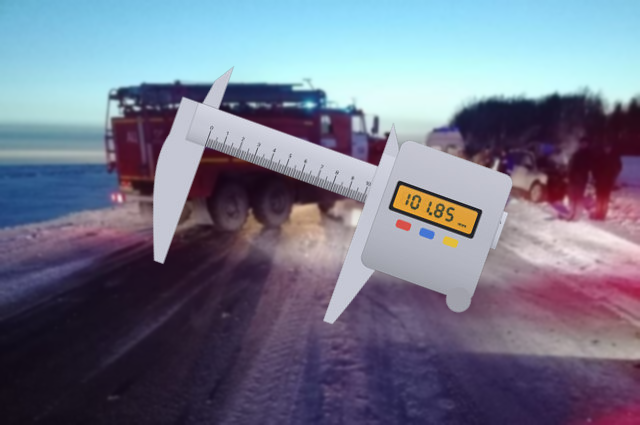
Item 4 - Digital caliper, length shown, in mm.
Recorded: 101.85 mm
